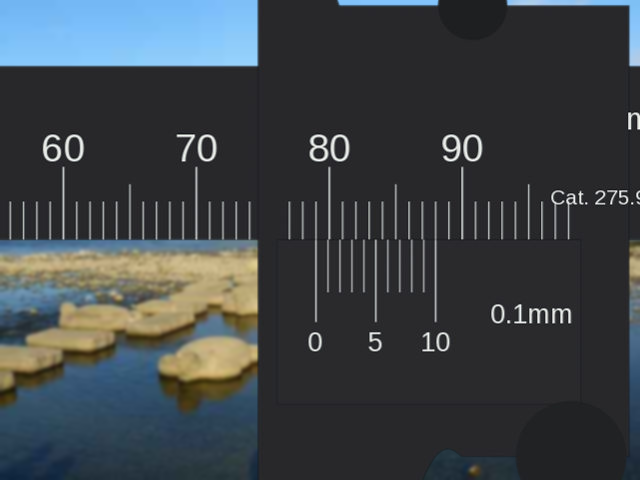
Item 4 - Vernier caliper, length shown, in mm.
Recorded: 79.0 mm
